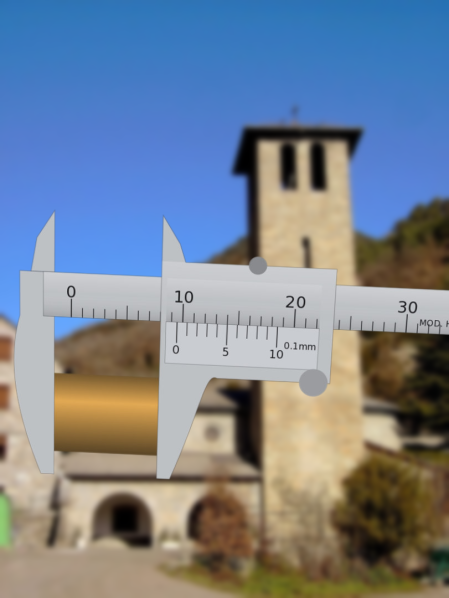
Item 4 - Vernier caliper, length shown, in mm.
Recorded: 9.5 mm
